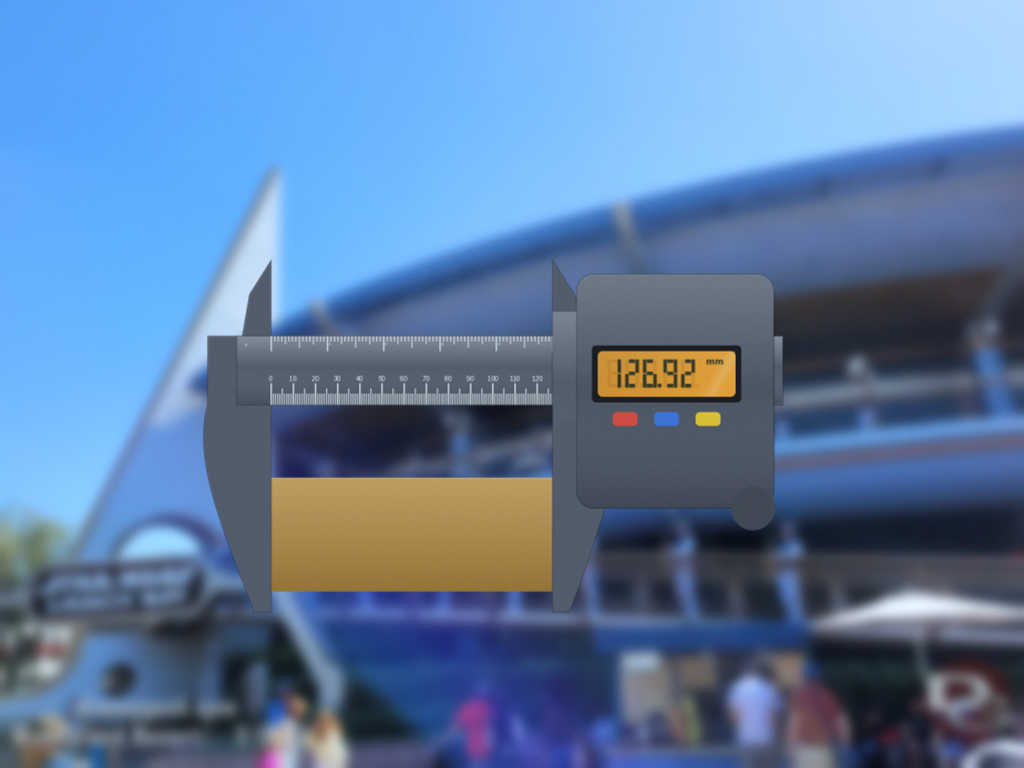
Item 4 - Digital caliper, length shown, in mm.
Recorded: 126.92 mm
